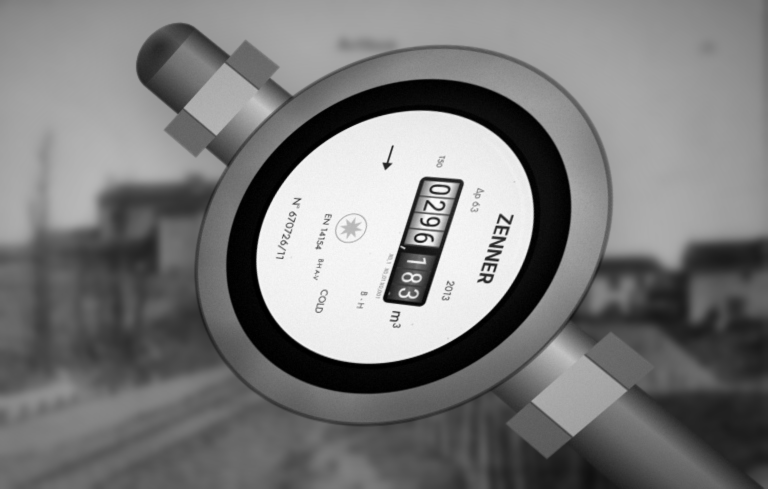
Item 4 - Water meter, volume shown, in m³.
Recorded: 296.183 m³
